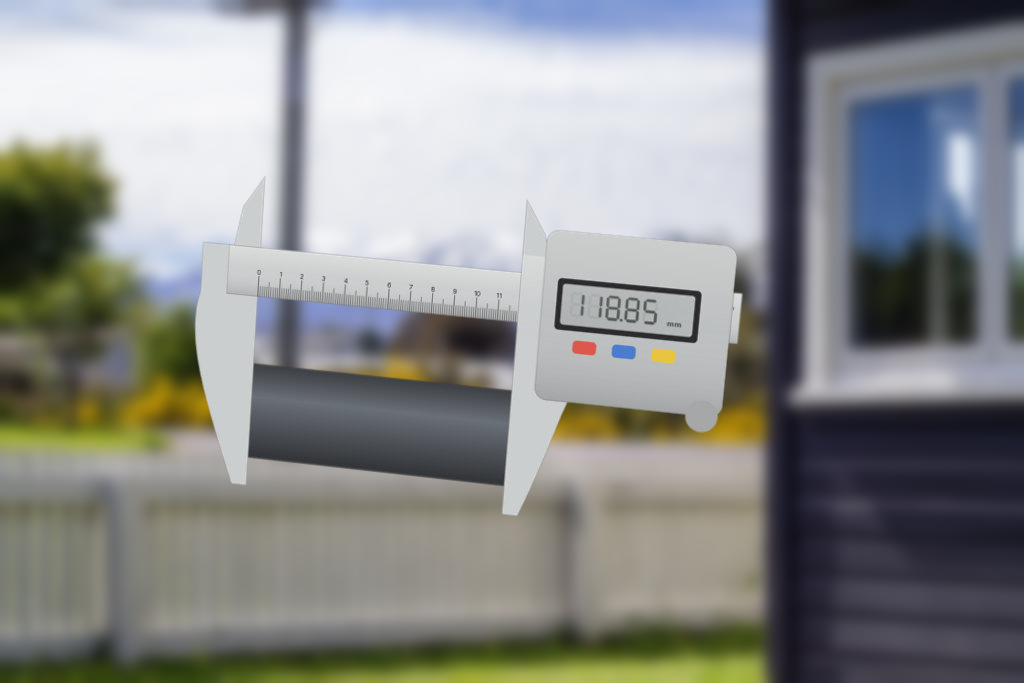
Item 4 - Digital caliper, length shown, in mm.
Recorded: 118.85 mm
